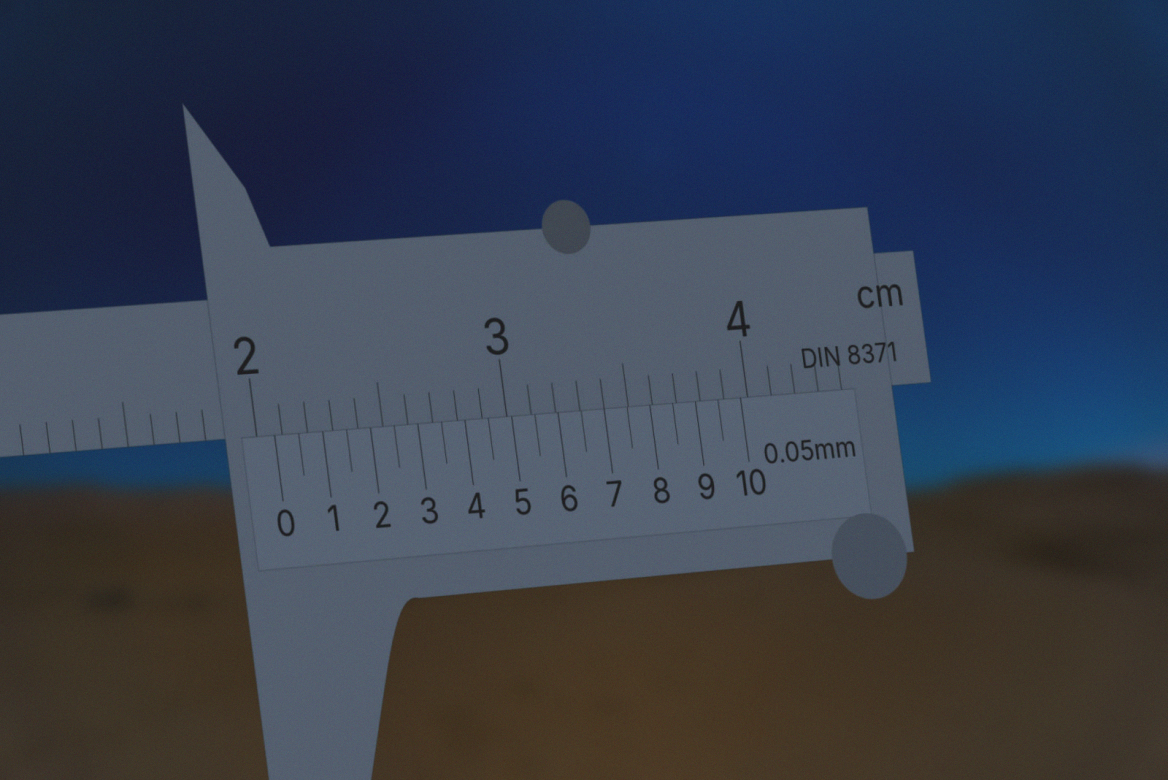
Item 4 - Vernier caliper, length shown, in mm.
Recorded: 20.70 mm
